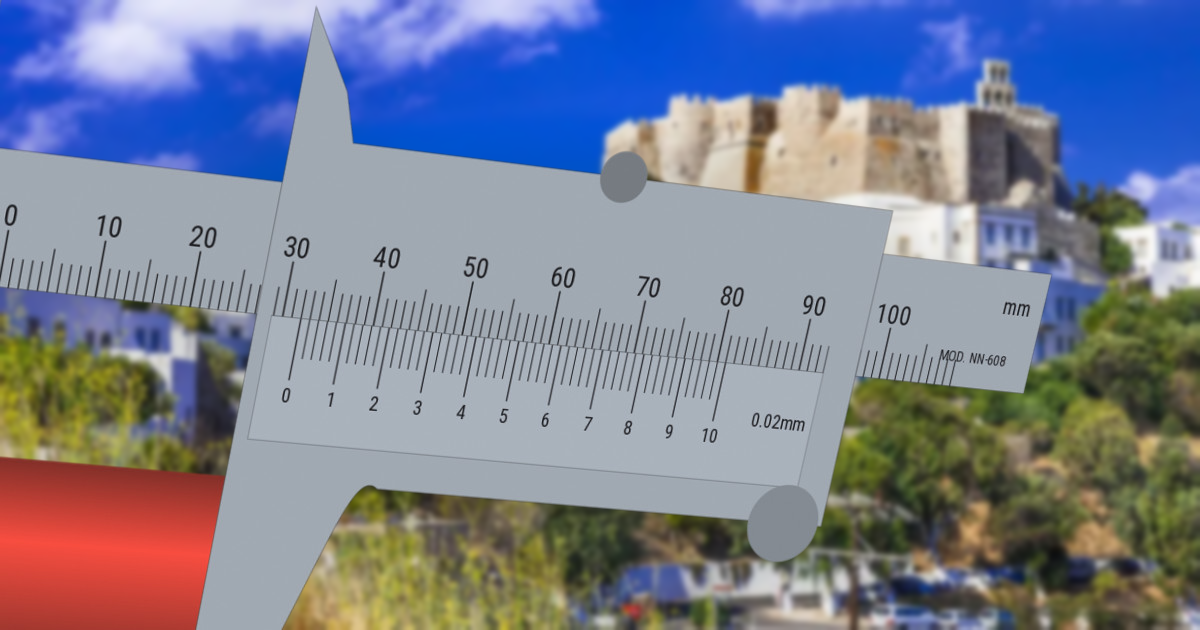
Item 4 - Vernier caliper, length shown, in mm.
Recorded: 32.0 mm
